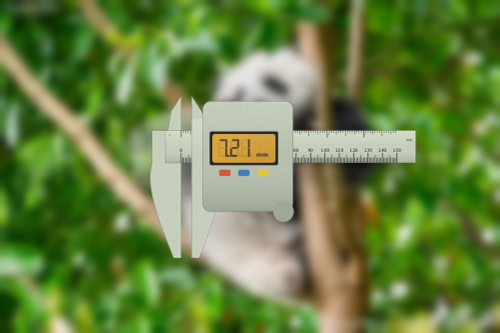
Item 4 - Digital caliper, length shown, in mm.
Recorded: 7.21 mm
